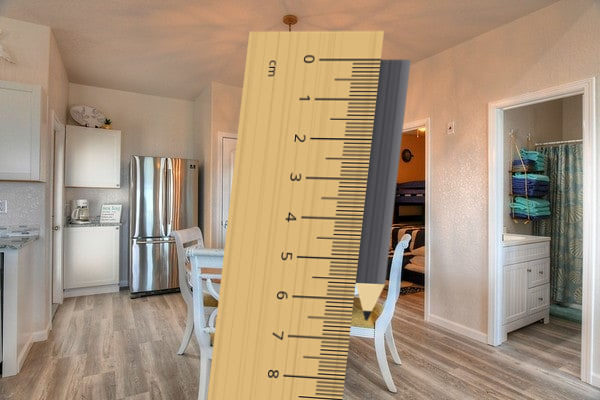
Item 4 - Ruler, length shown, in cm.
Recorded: 6.5 cm
